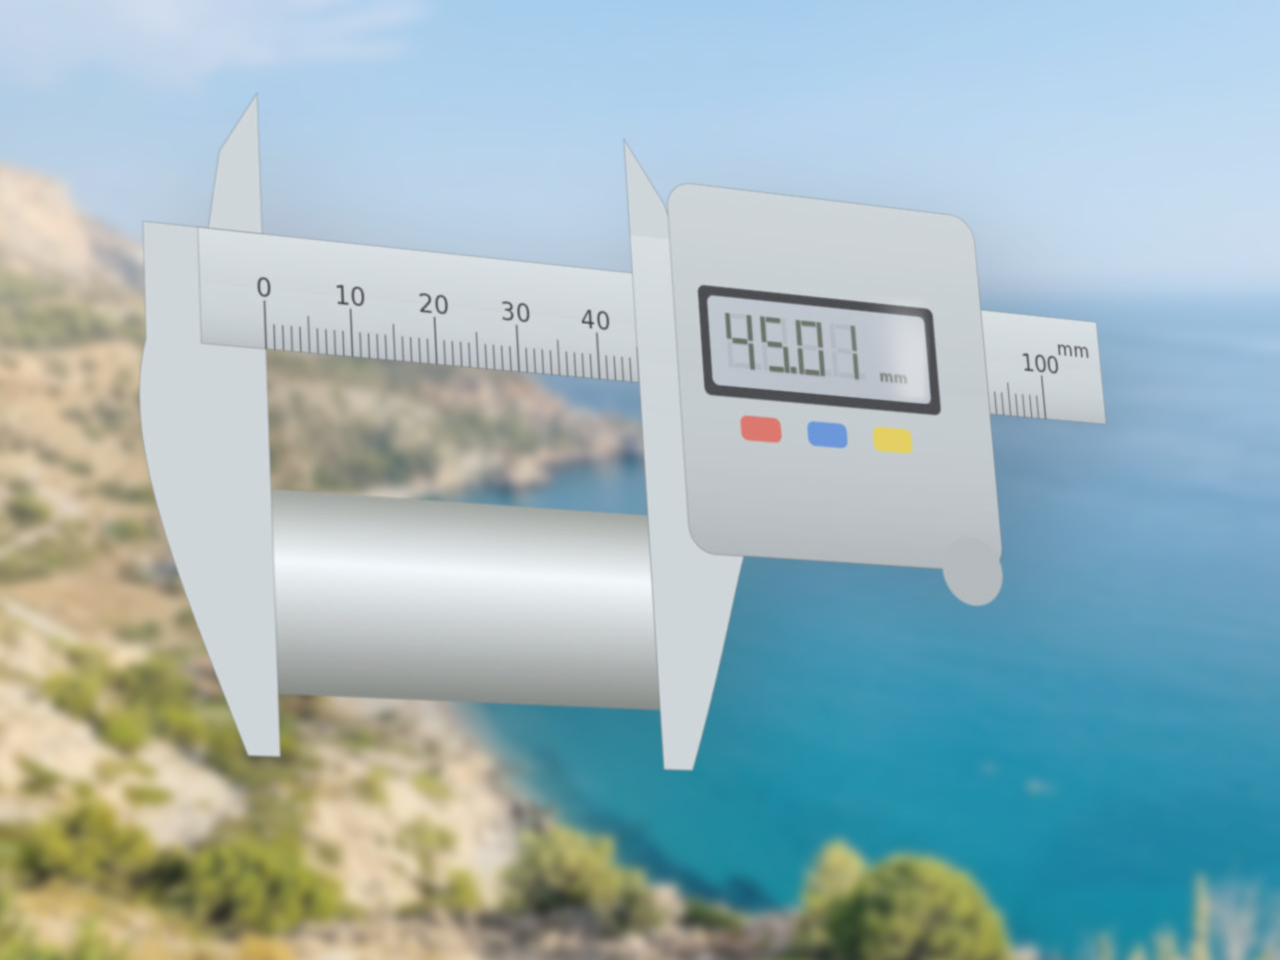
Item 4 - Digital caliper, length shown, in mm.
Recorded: 45.01 mm
